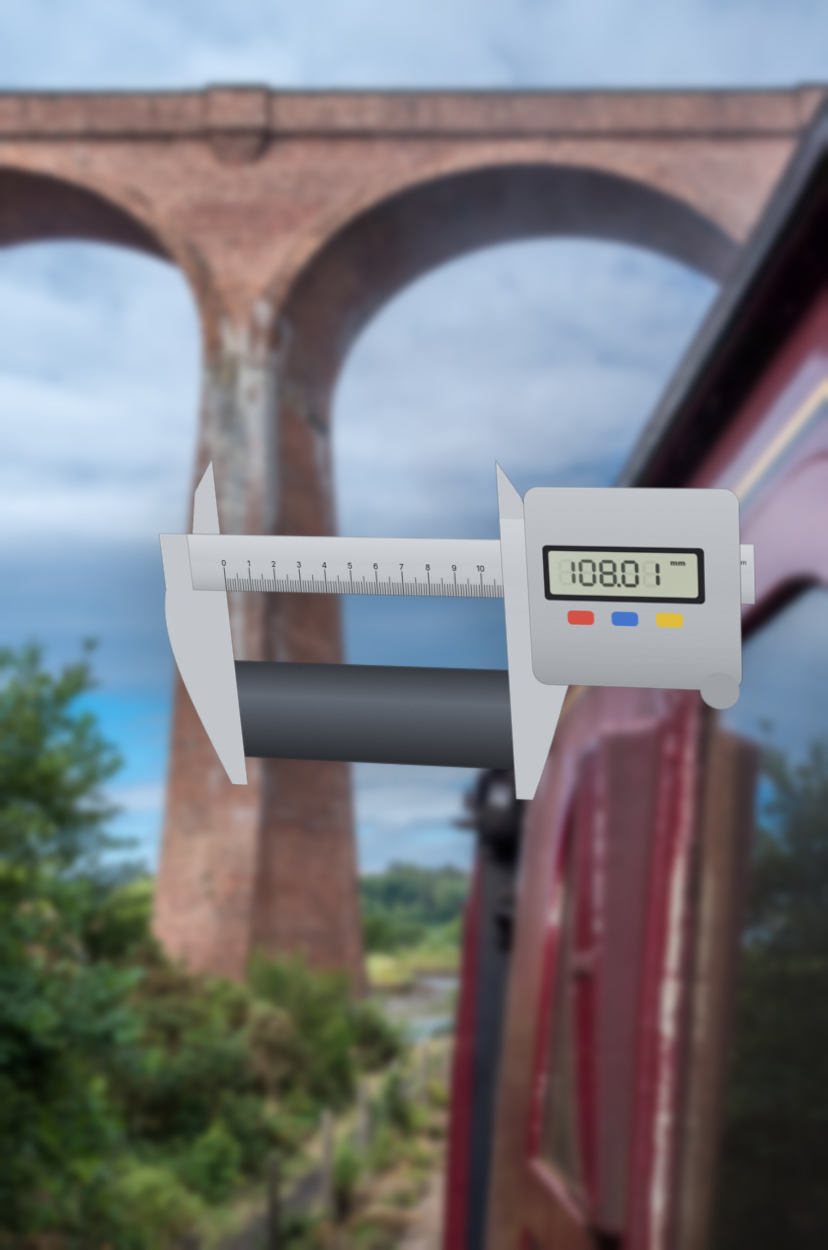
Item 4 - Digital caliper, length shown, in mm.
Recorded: 108.01 mm
